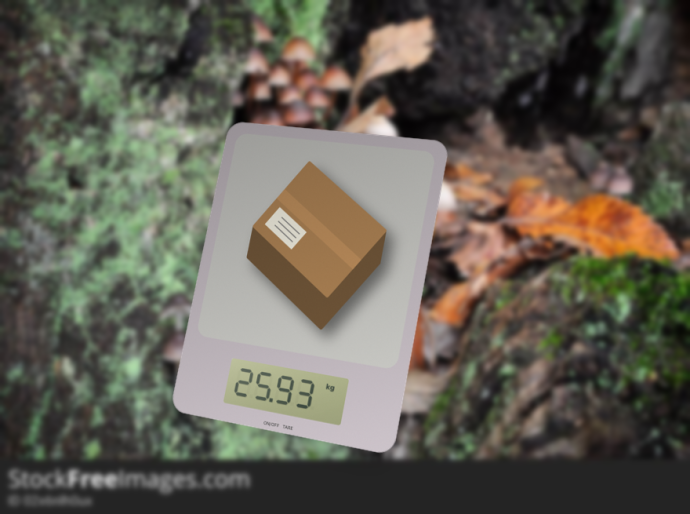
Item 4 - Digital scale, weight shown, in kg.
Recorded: 25.93 kg
